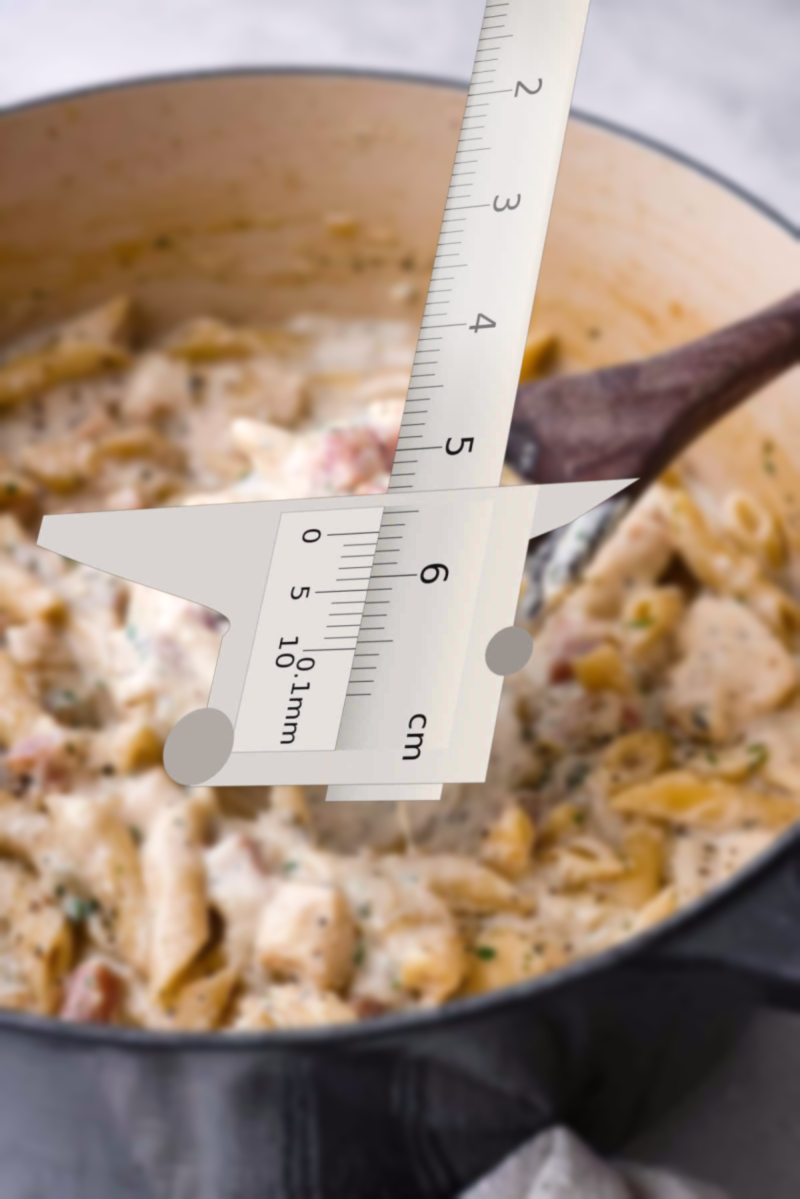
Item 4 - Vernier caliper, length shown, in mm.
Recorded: 56.5 mm
